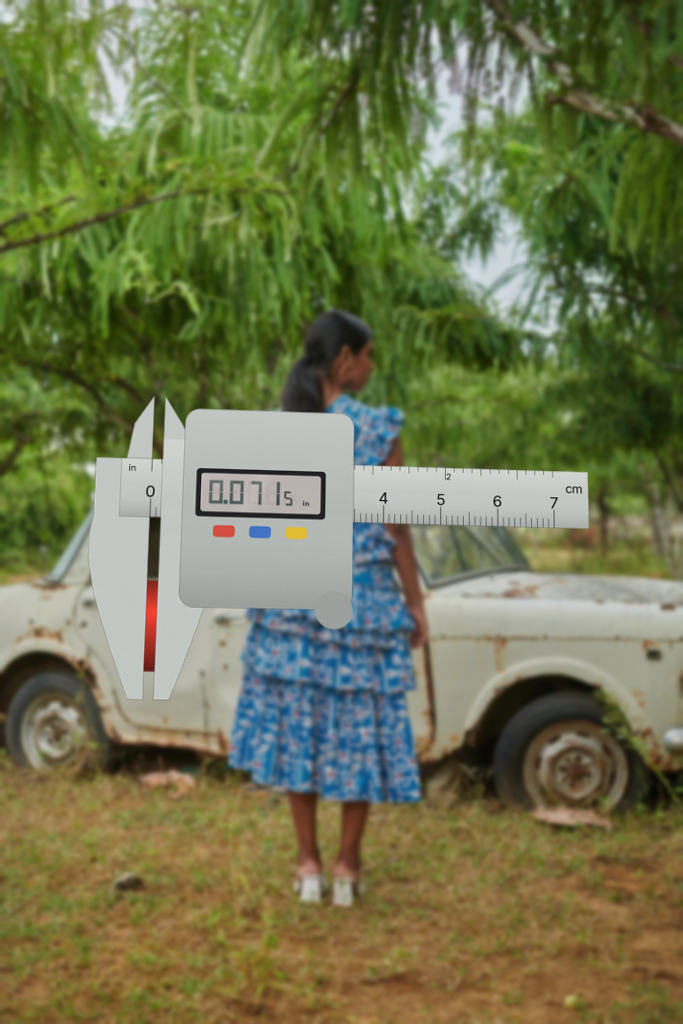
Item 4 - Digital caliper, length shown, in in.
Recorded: 0.0715 in
